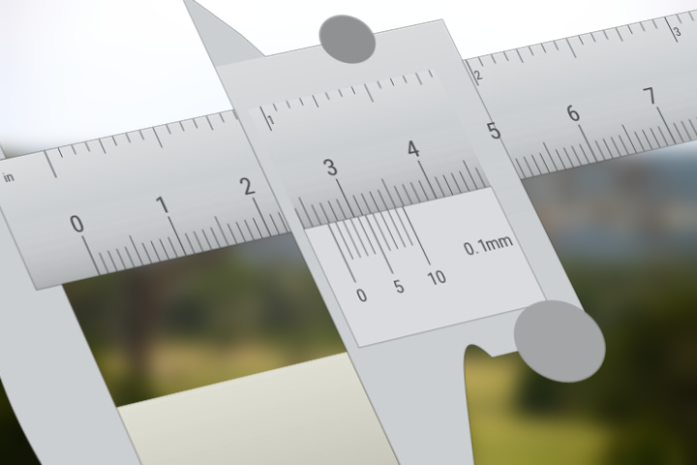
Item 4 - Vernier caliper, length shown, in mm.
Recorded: 26.8 mm
